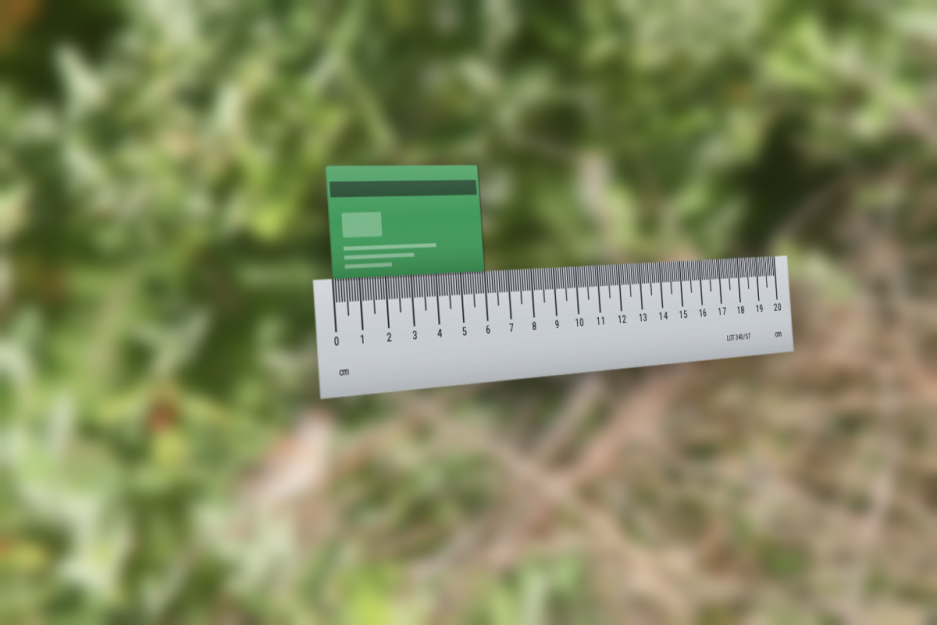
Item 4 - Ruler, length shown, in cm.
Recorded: 6 cm
